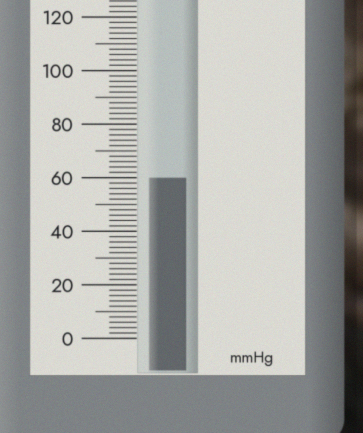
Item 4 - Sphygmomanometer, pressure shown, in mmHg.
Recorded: 60 mmHg
